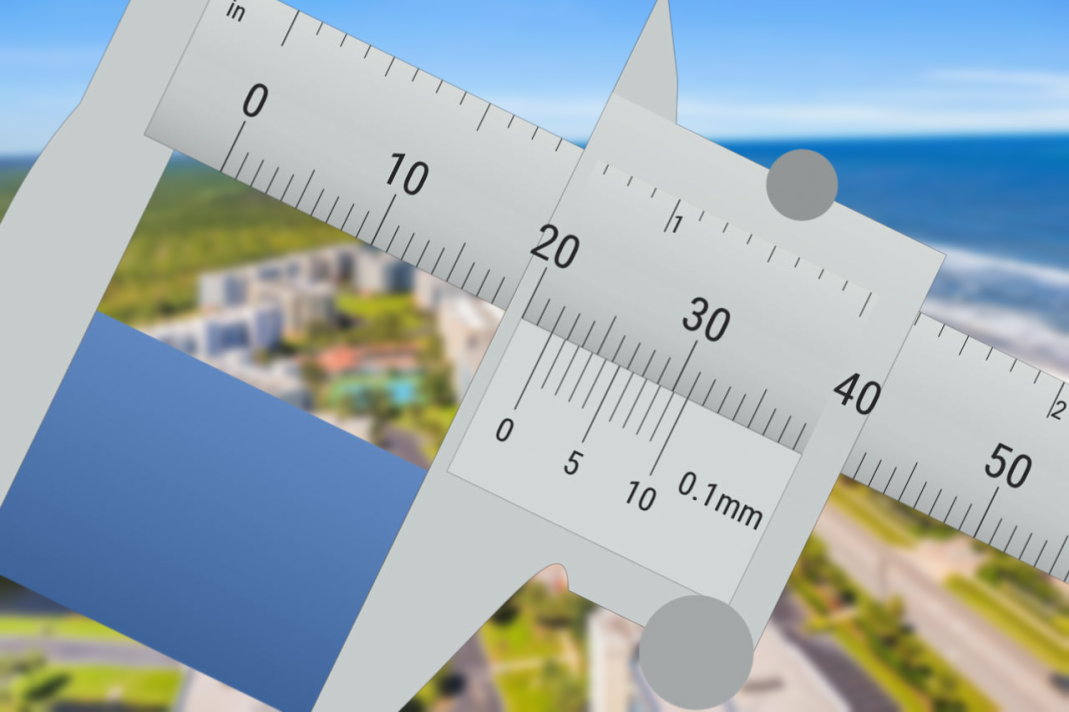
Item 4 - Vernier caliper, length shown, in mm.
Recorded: 22.0 mm
